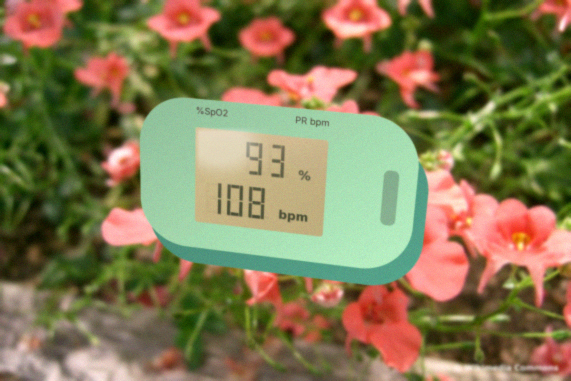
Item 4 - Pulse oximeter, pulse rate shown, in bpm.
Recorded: 108 bpm
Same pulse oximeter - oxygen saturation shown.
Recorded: 93 %
